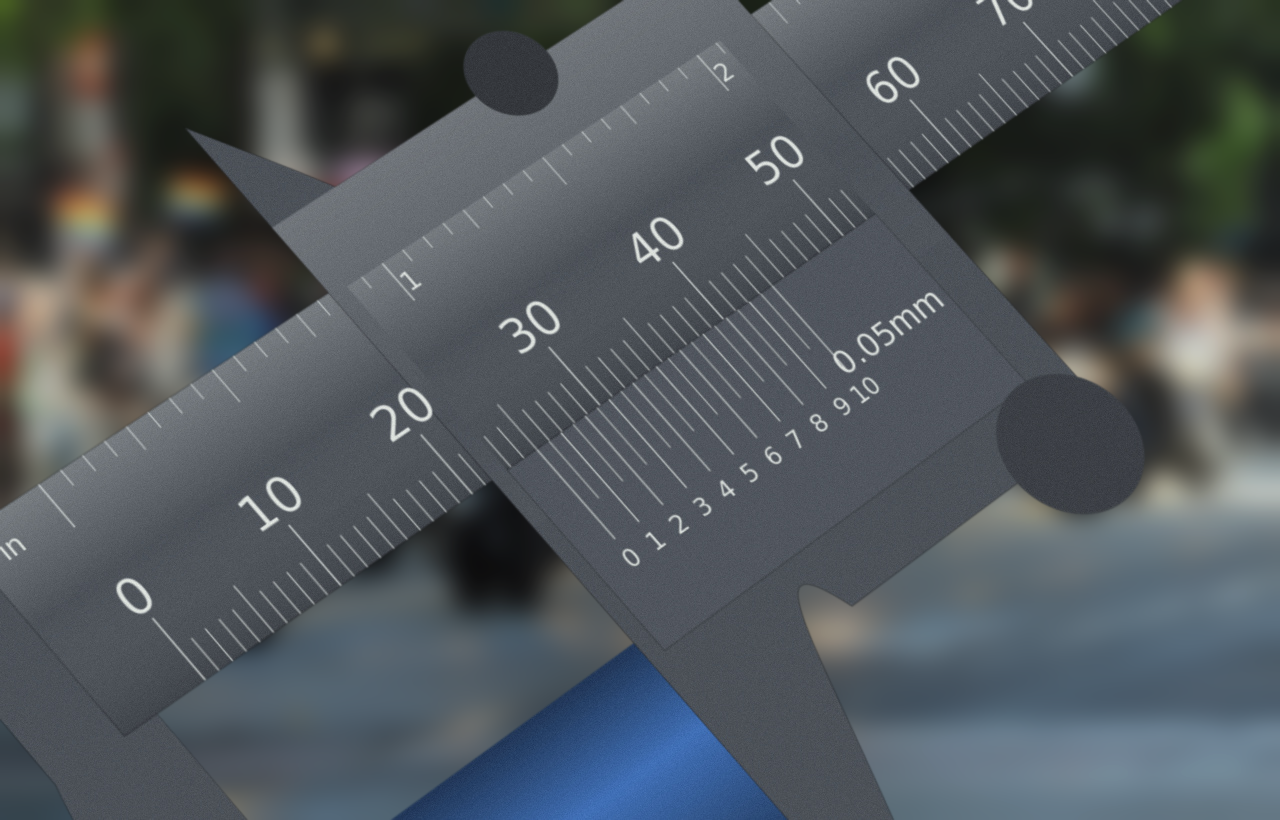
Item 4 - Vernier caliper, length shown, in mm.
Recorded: 25.0 mm
